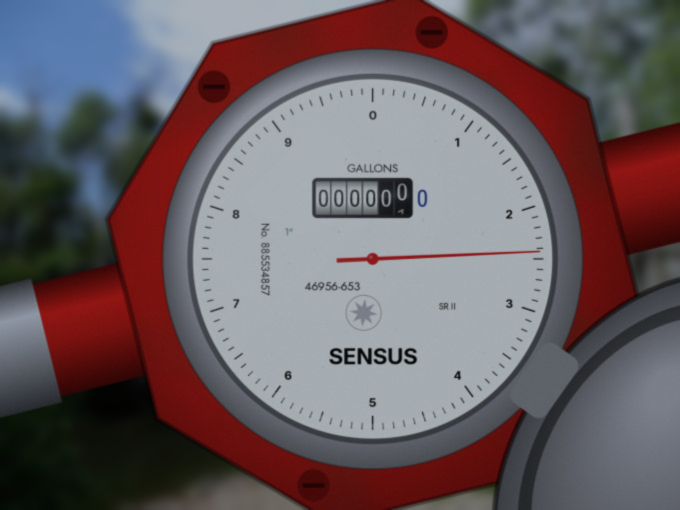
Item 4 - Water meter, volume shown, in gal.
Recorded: 2.4 gal
